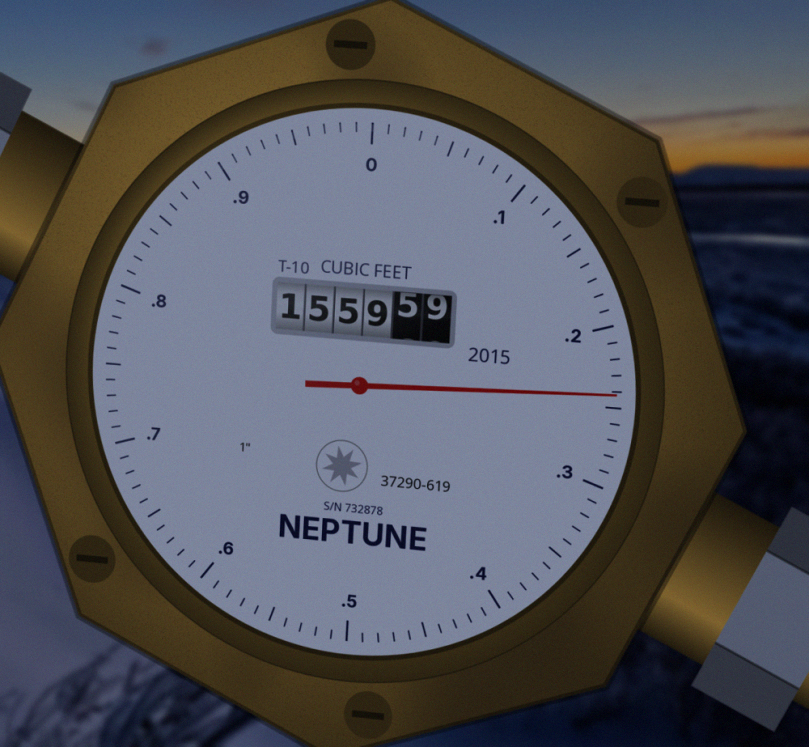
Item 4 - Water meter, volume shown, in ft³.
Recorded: 155959.24 ft³
